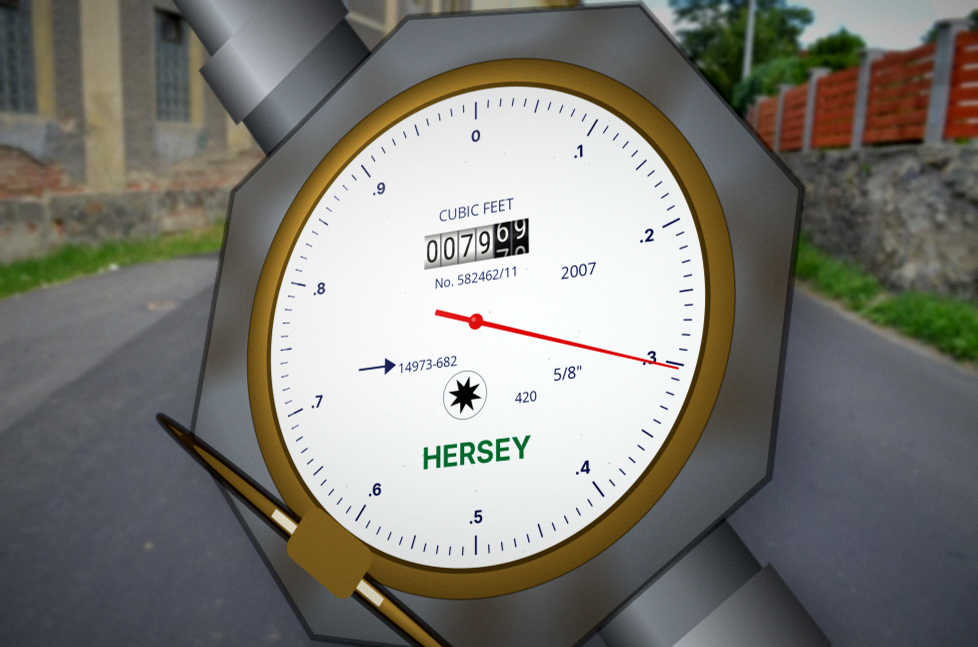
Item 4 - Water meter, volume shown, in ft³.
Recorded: 7969.30 ft³
